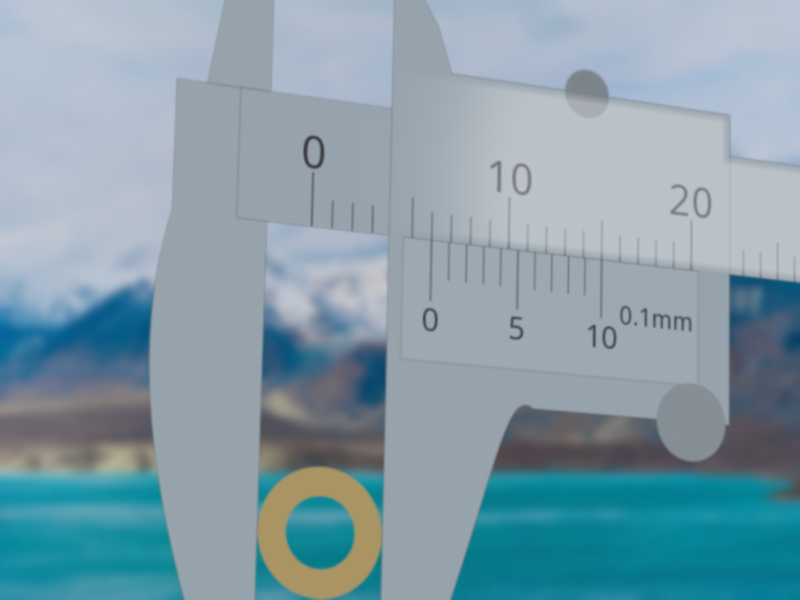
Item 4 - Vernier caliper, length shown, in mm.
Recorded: 6.0 mm
